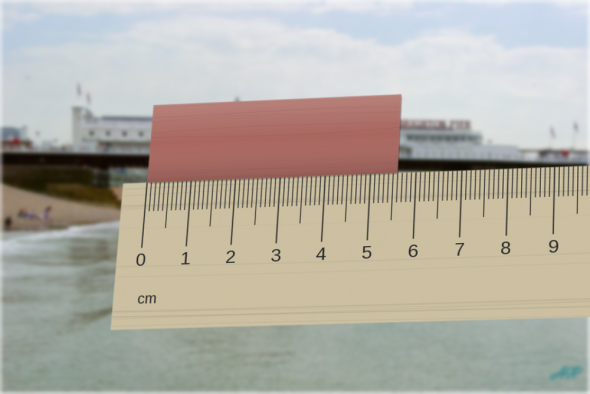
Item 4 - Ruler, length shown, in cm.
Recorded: 5.6 cm
